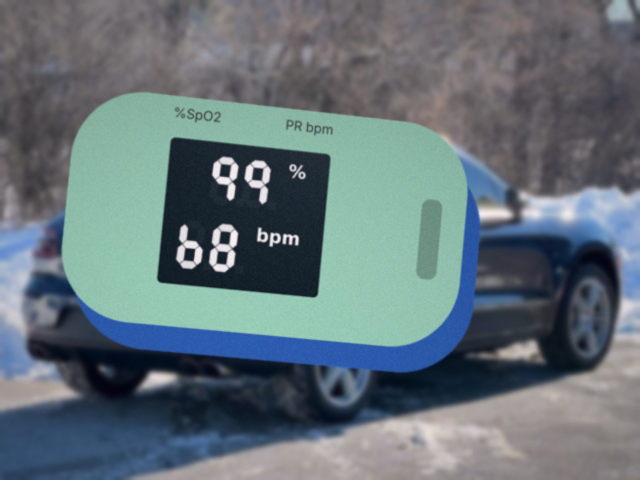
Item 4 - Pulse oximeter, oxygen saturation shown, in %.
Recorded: 99 %
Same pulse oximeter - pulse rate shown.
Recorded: 68 bpm
